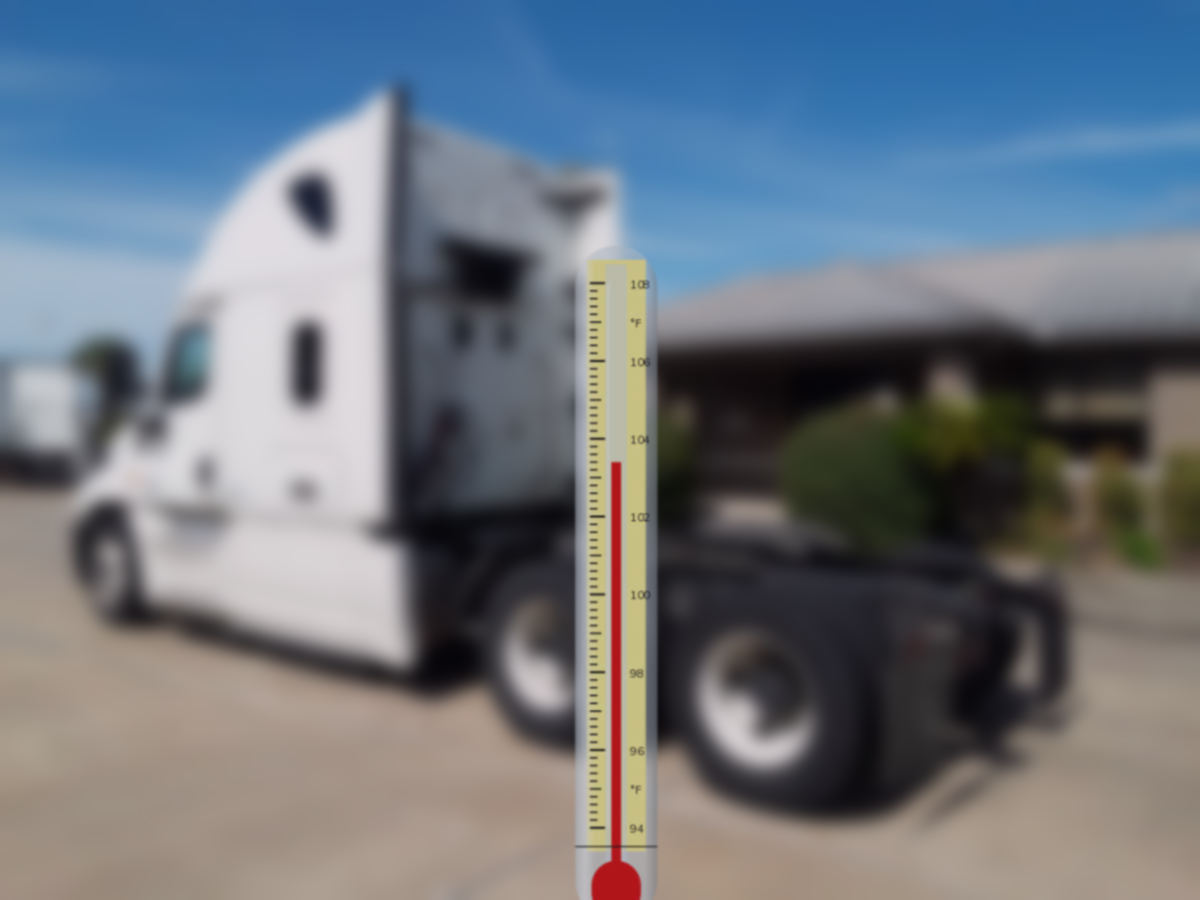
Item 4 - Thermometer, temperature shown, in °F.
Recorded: 103.4 °F
